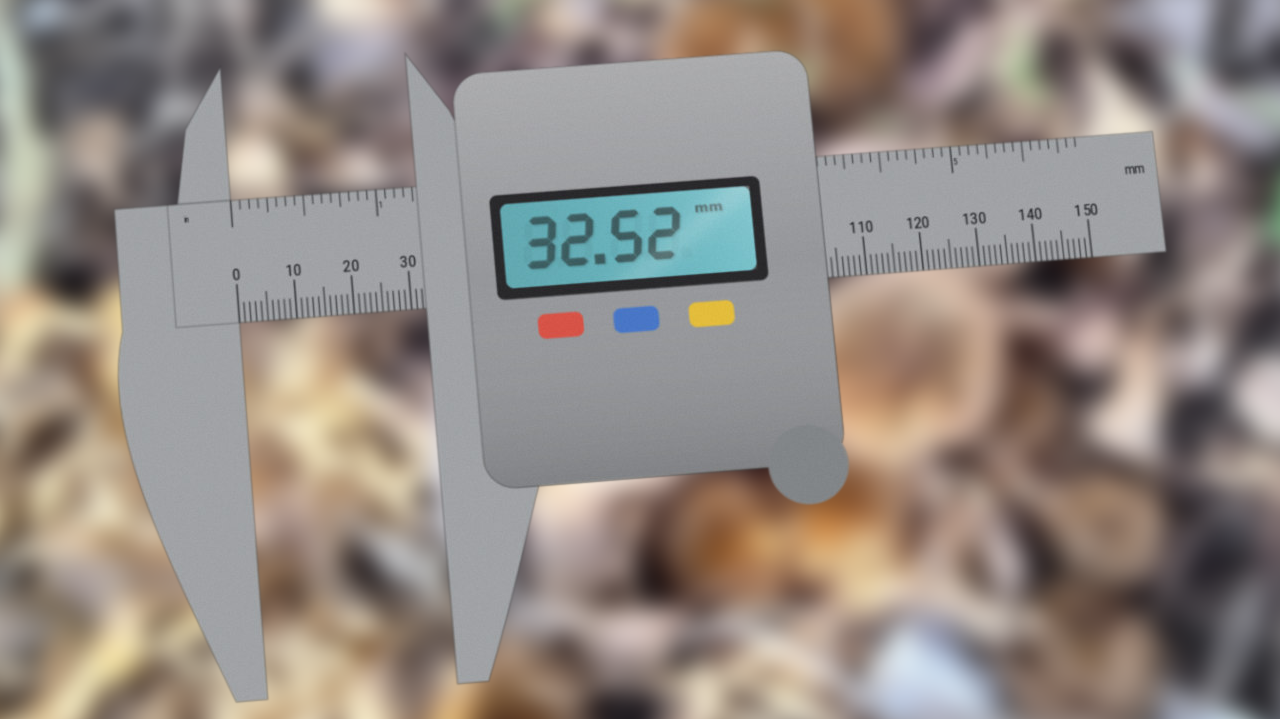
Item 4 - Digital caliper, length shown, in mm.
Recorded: 32.52 mm
